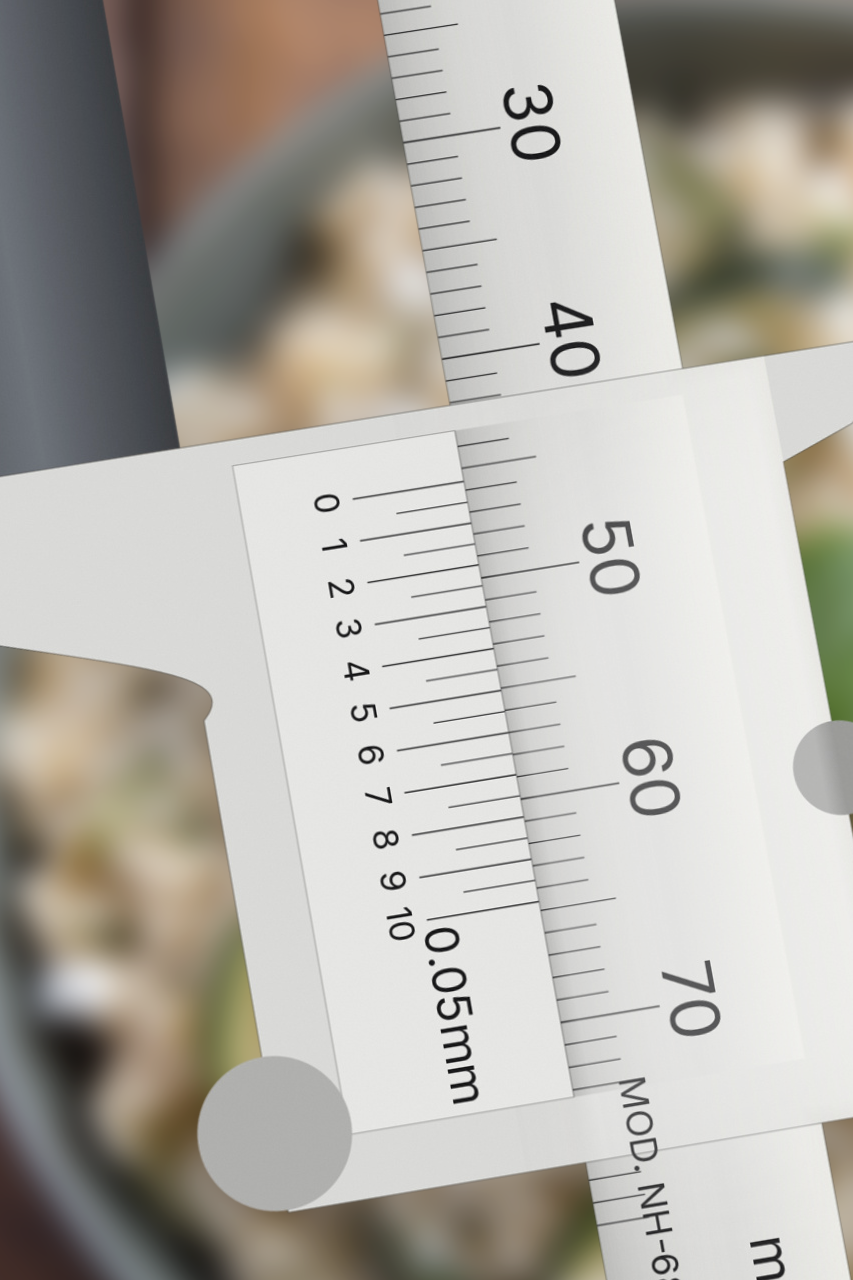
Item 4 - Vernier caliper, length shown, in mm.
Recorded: 45.6 mm
